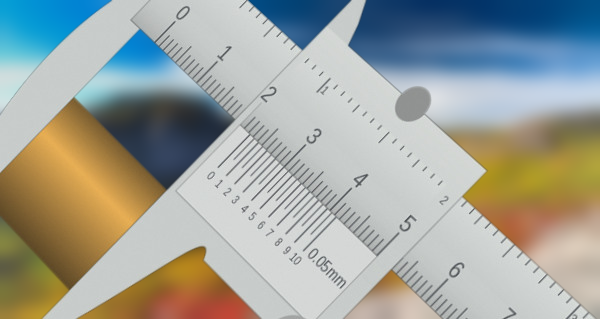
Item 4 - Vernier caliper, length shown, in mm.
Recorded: 22.4 mm
